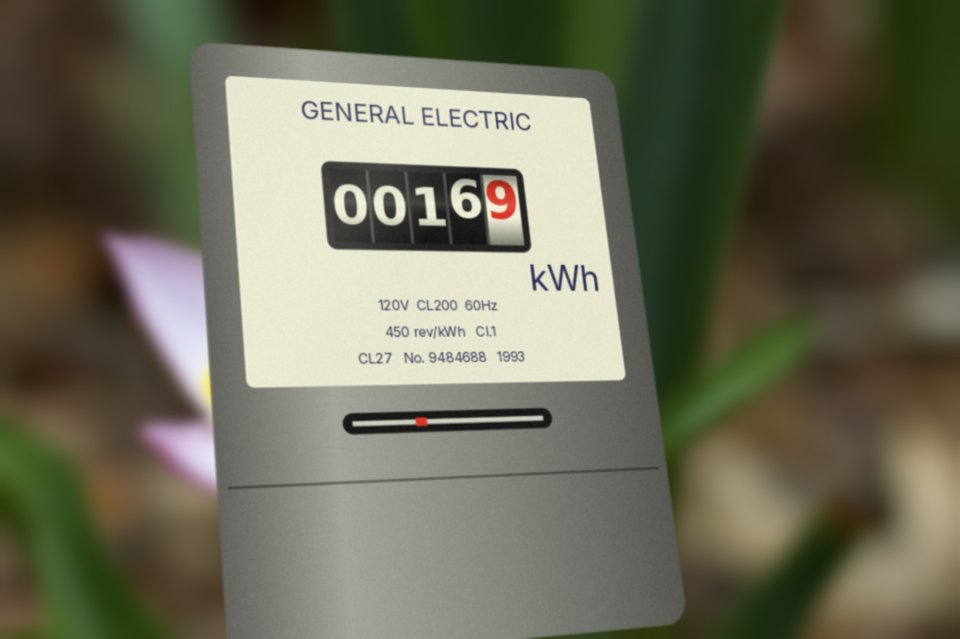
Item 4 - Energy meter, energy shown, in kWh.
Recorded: 16.9 kWh
